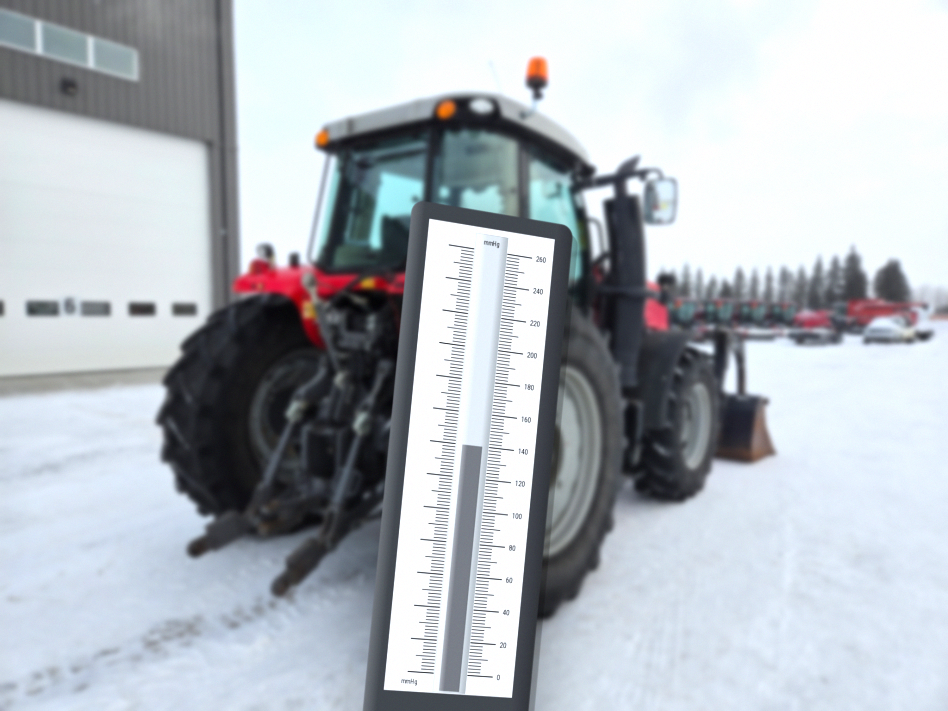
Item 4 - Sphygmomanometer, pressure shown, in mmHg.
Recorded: 140 mmHg
